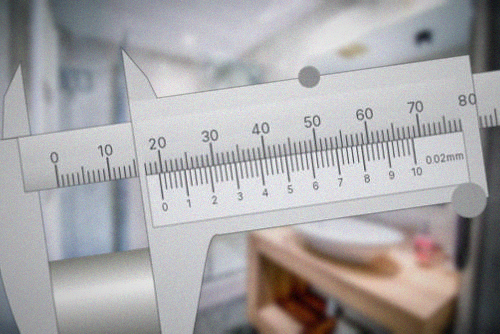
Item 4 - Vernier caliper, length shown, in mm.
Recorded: 19.5 mm
